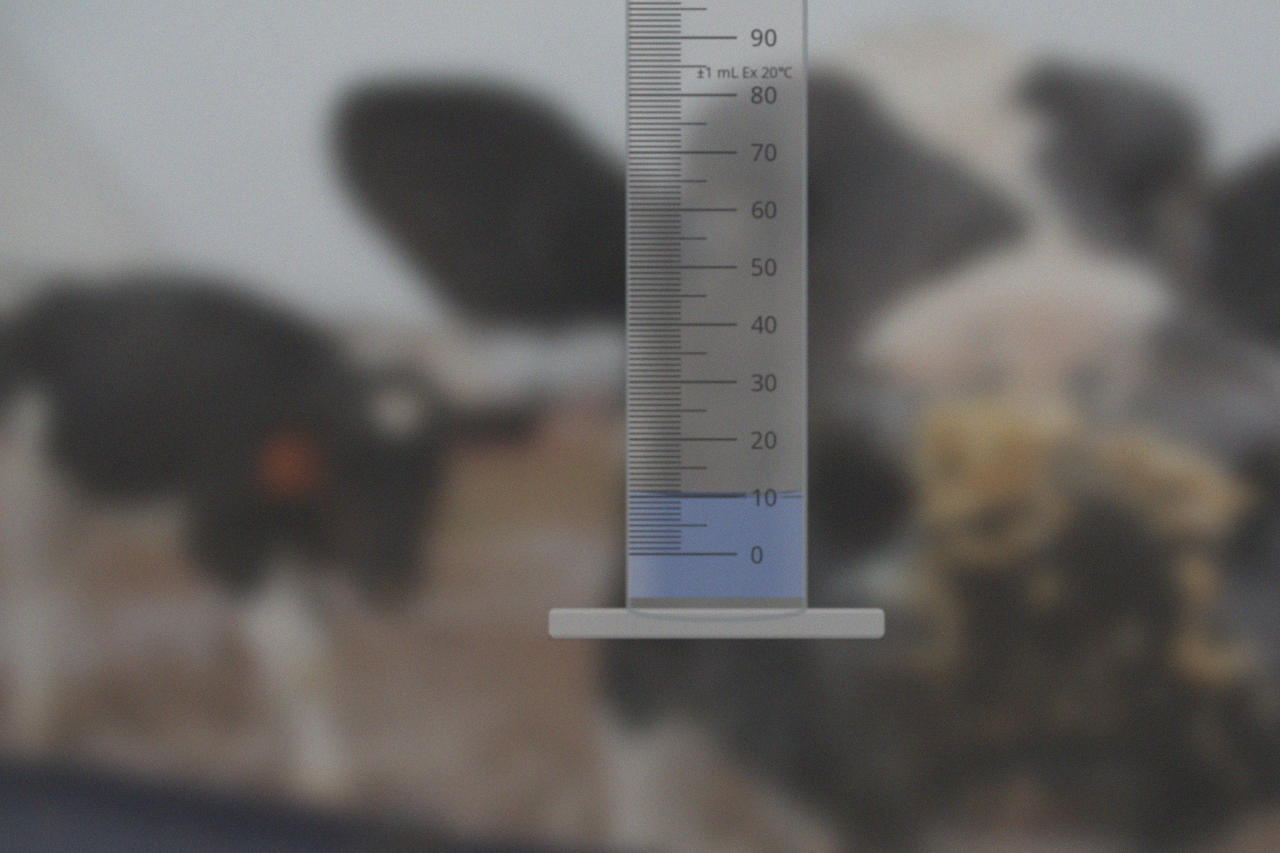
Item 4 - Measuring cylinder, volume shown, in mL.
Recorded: 10 mL
